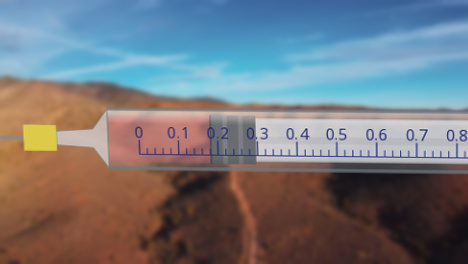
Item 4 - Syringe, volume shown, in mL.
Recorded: 0.18 mL
